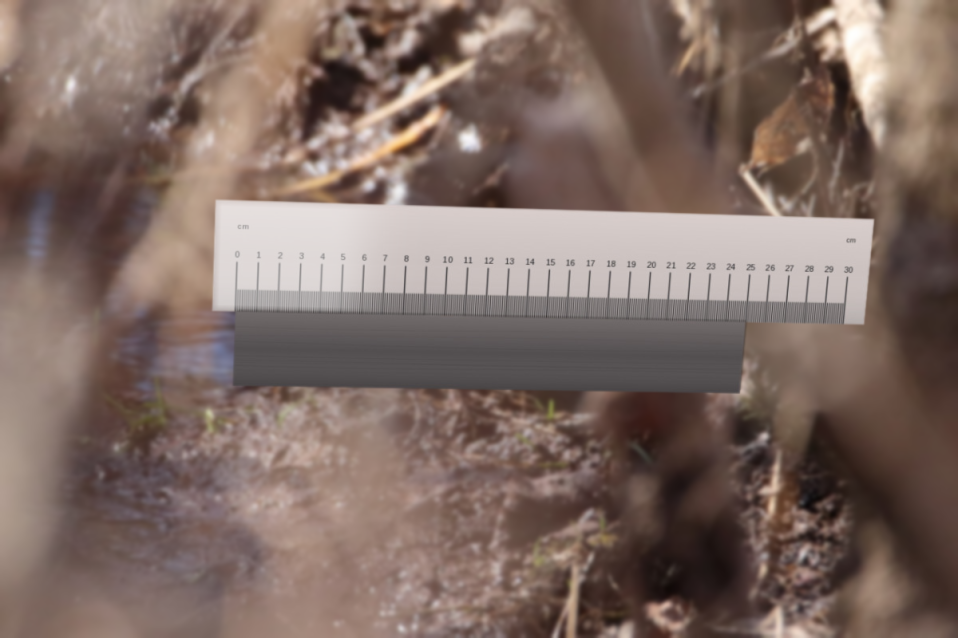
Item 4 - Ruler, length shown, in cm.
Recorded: 25 cm
